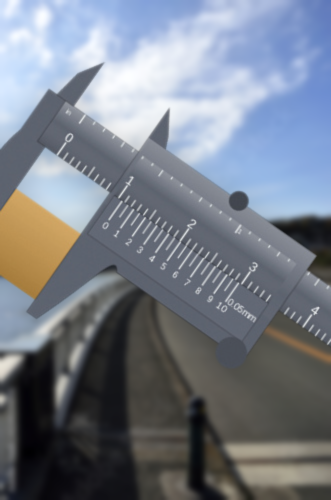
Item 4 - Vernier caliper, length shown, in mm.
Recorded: 10.6 mm
